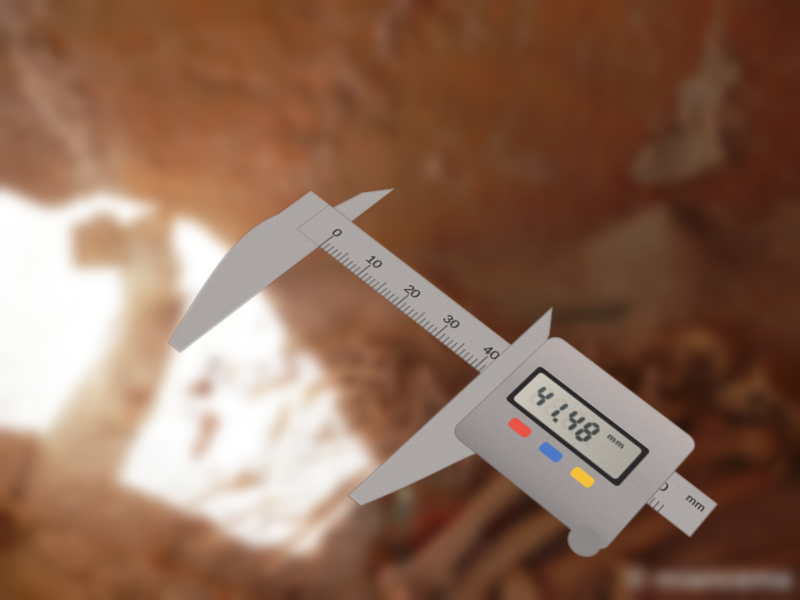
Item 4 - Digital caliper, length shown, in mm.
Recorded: 41.48 mm
